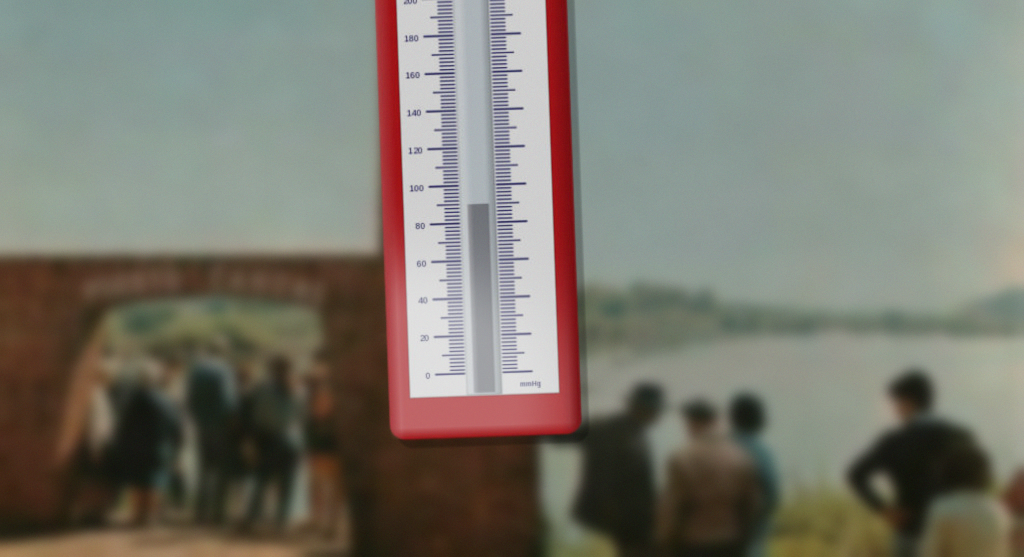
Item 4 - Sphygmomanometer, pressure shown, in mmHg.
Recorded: 90 mmHg
